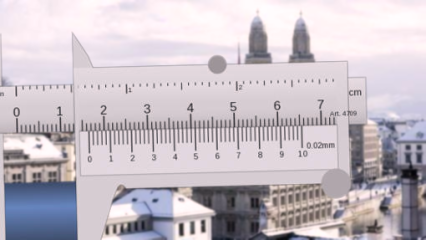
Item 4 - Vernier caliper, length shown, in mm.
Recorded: 16.5 mm
